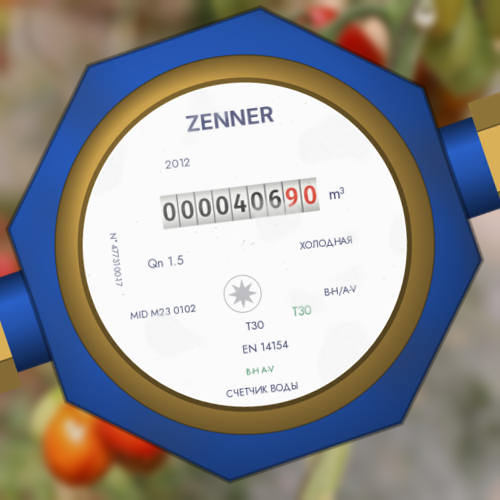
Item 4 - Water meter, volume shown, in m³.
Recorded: 406.90 m³
